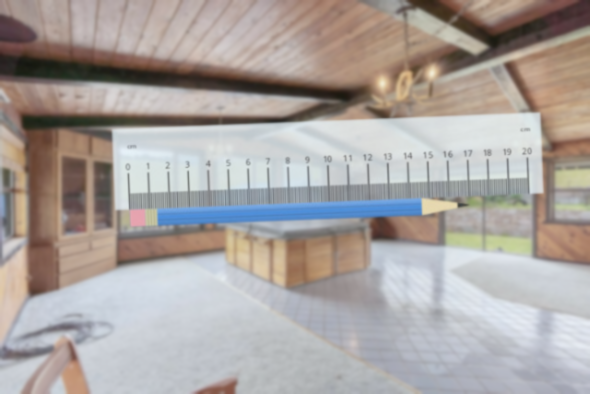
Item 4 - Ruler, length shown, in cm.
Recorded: 17 cm
